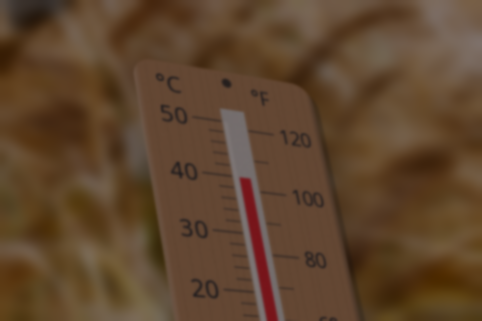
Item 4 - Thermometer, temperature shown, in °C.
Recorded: 40 °C
